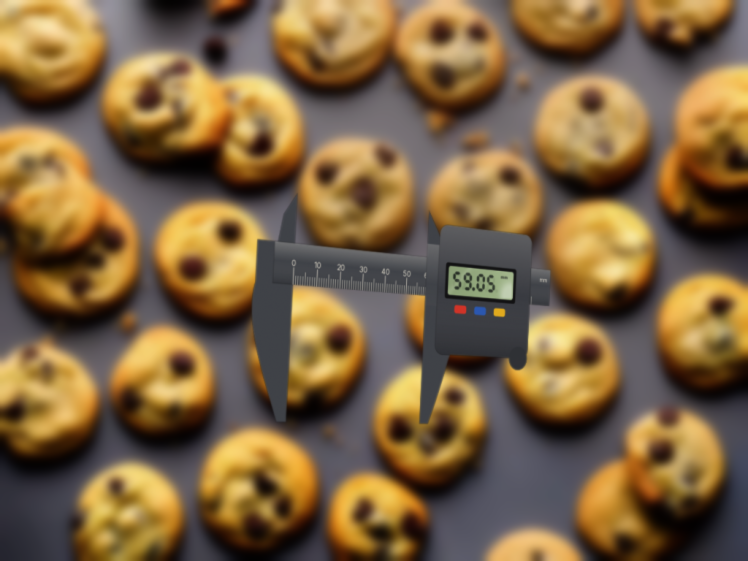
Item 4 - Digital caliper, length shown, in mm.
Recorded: 59.05 mm
